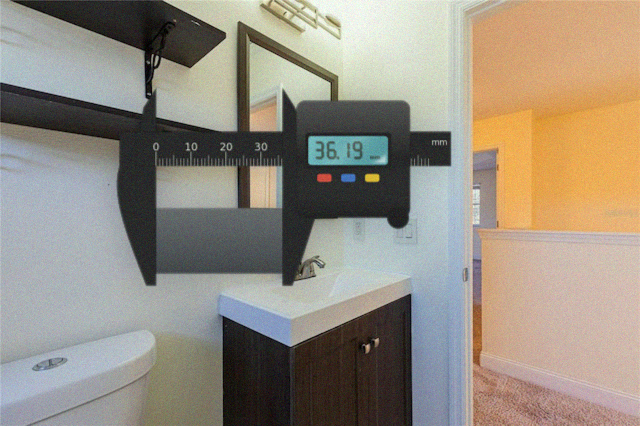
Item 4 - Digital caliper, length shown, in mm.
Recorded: 36.19 mm
